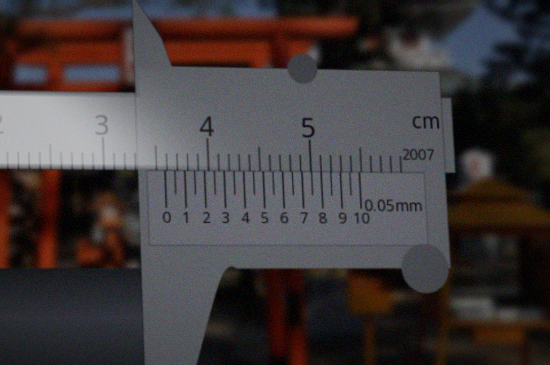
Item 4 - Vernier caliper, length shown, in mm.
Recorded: 35.8 mm
